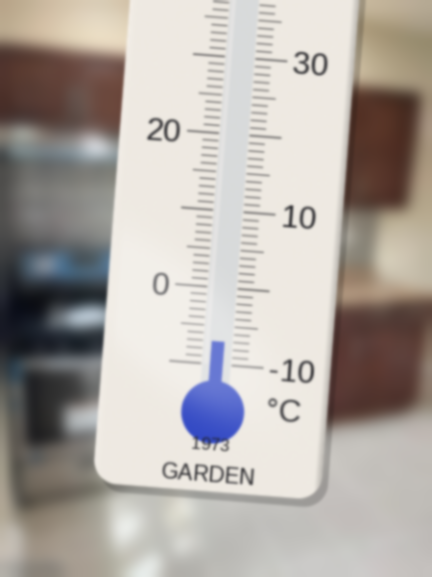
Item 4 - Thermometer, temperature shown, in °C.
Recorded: -7 °C
